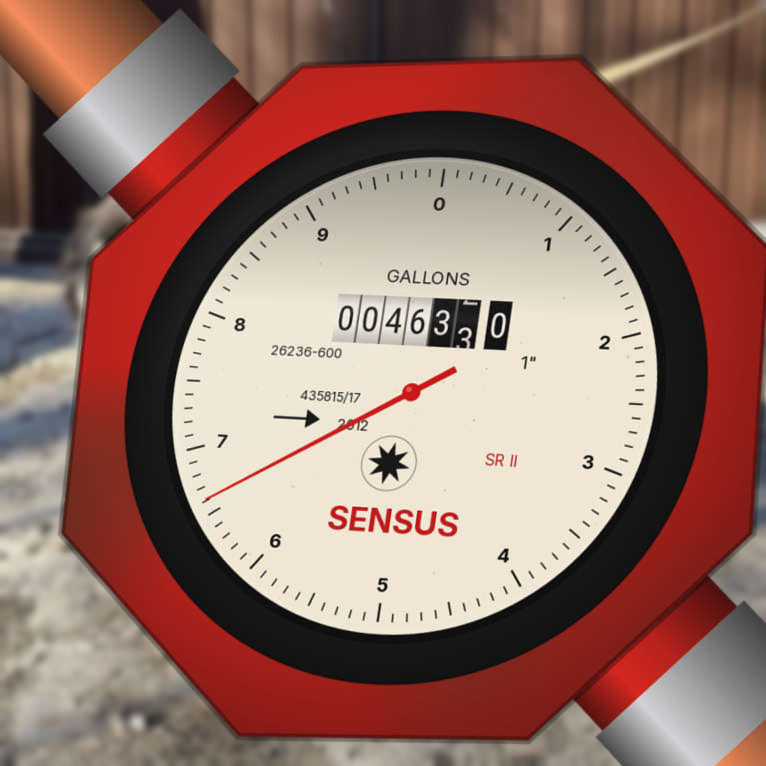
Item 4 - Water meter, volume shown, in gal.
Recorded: 46326.6 gal
